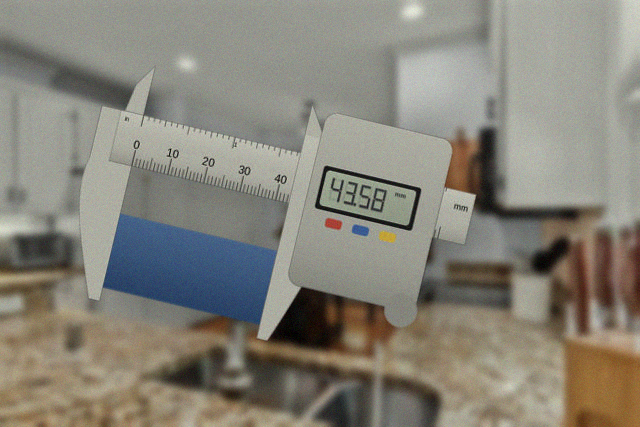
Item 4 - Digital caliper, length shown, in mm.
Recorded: 43.58 mm
